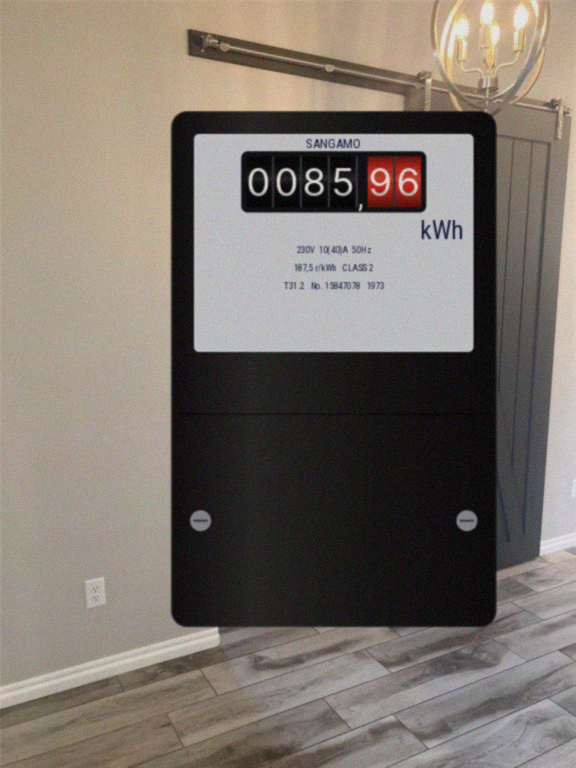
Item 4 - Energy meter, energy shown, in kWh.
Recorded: 85.96 kWh
